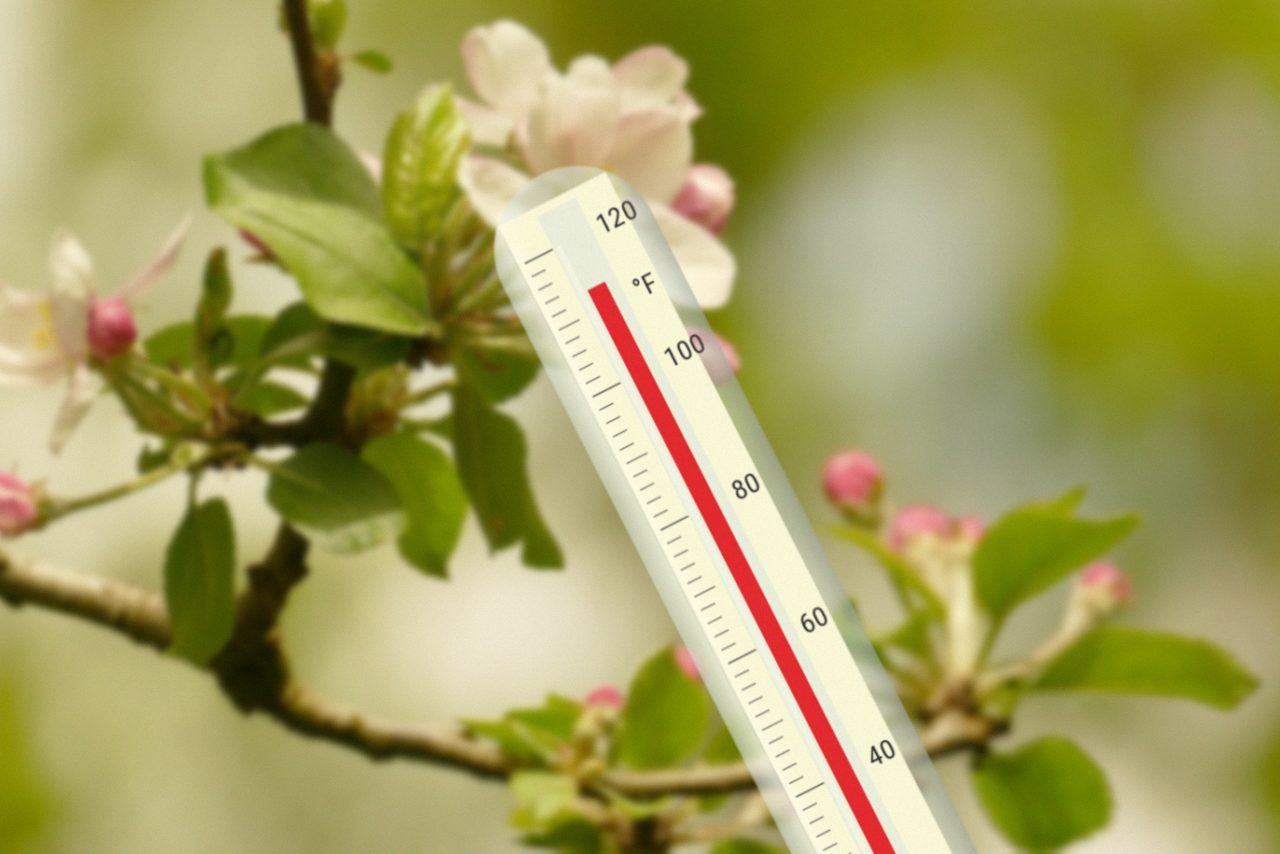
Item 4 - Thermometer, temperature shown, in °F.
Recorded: 113 °F
